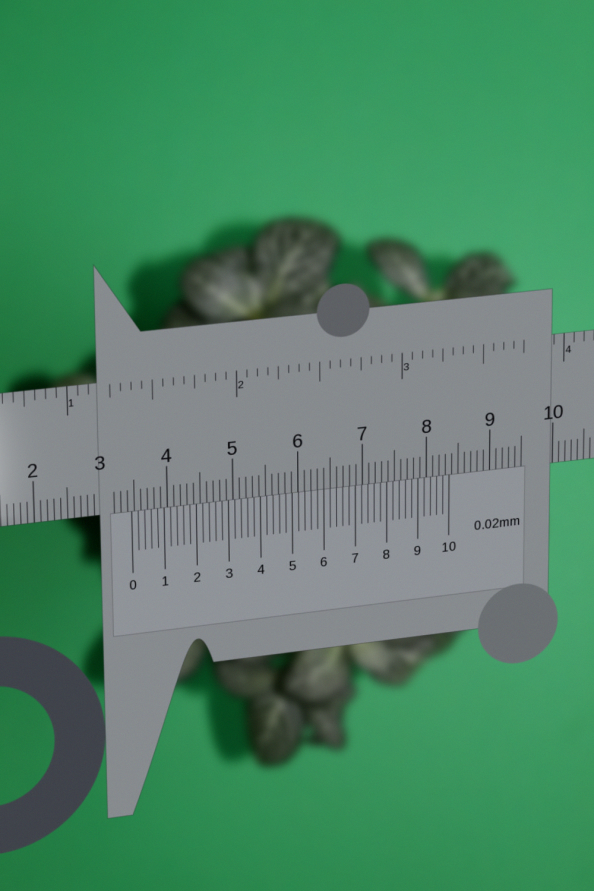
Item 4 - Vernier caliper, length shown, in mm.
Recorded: 34.6 mm
